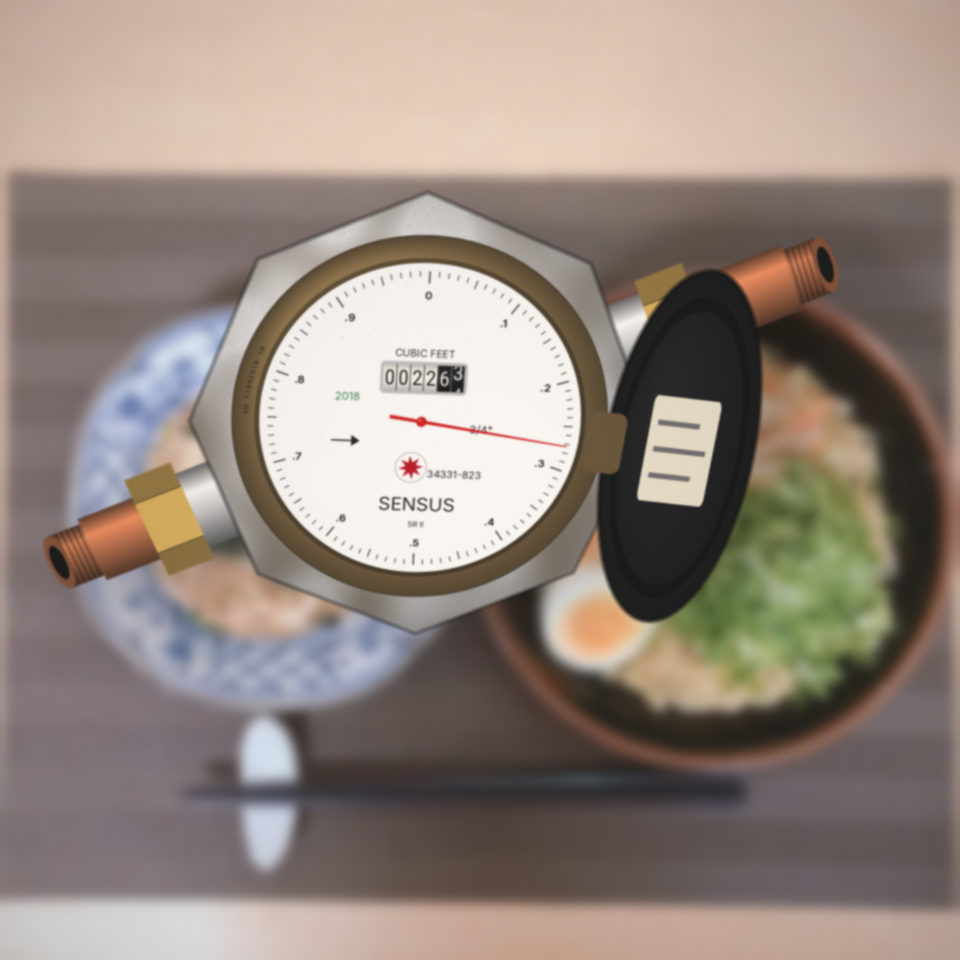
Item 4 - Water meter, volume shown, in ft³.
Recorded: 2263.27 ft³
